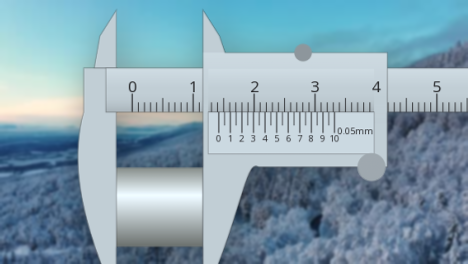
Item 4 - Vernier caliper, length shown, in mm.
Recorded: 14.2 mm
